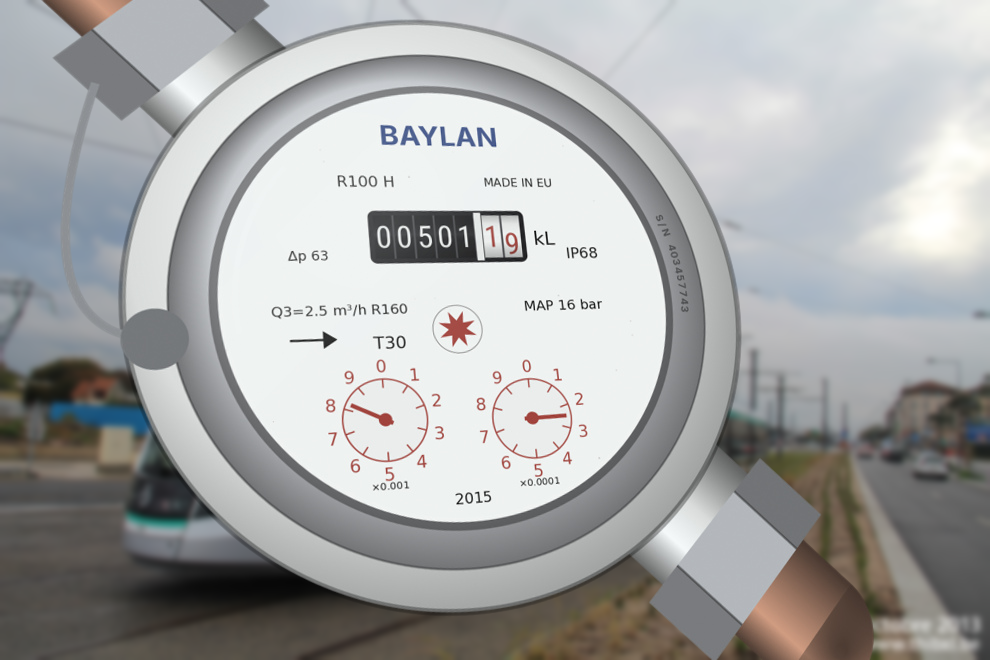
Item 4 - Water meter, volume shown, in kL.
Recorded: 501.1882 kL
